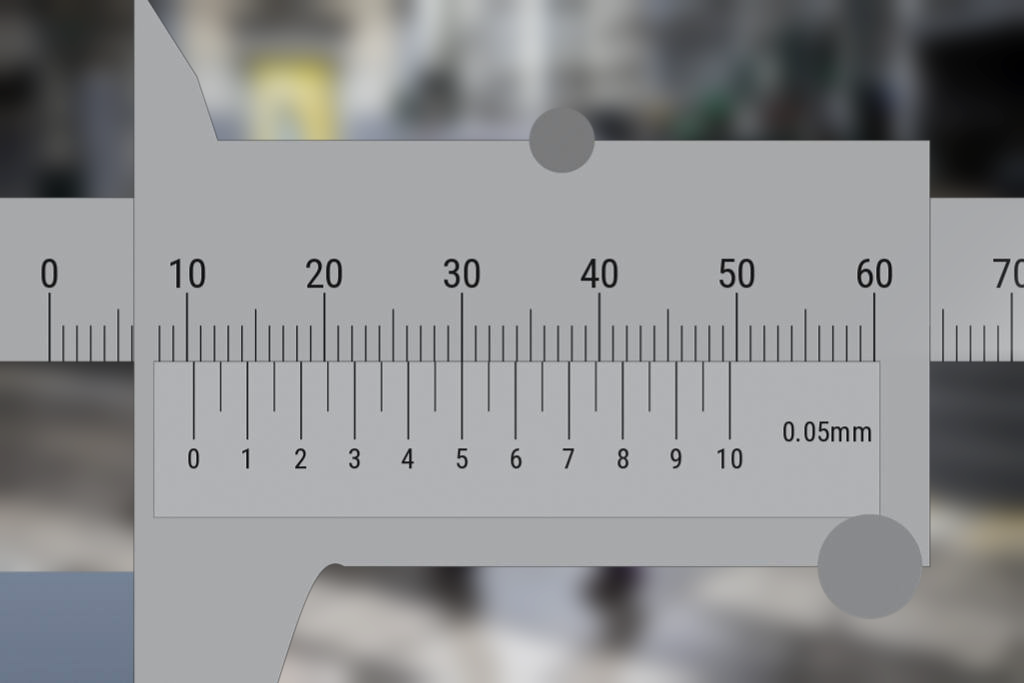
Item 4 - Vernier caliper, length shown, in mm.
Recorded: 10.5 mm
